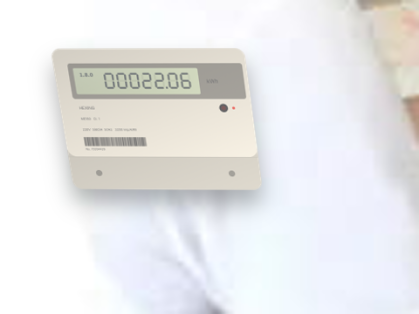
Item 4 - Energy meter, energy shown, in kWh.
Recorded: 22.06 kWh
